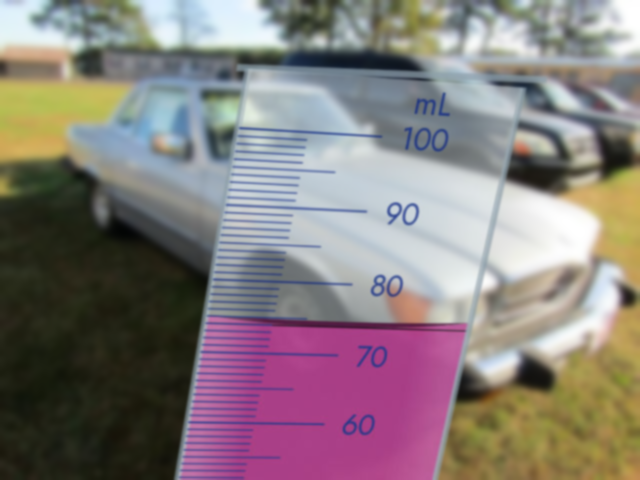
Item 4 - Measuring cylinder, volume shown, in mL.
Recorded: 74 mL
